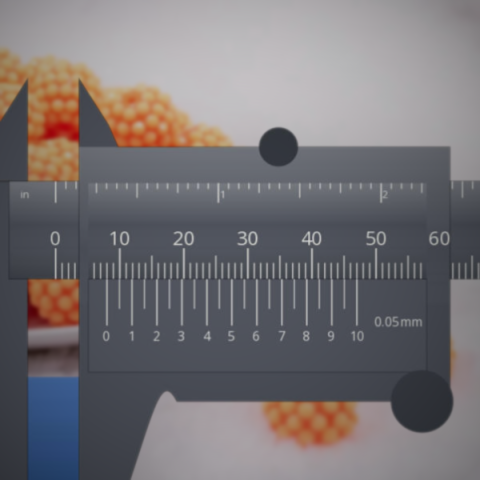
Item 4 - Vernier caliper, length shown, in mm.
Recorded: 8.0 mm
